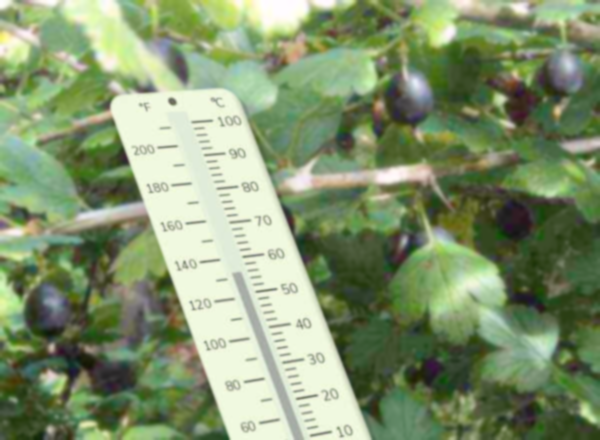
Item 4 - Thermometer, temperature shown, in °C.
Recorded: 56 °C
